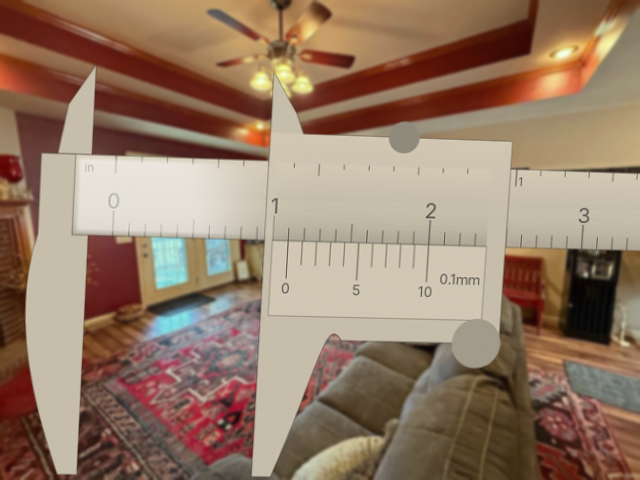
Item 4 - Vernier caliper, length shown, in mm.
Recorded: 11.0 mm
